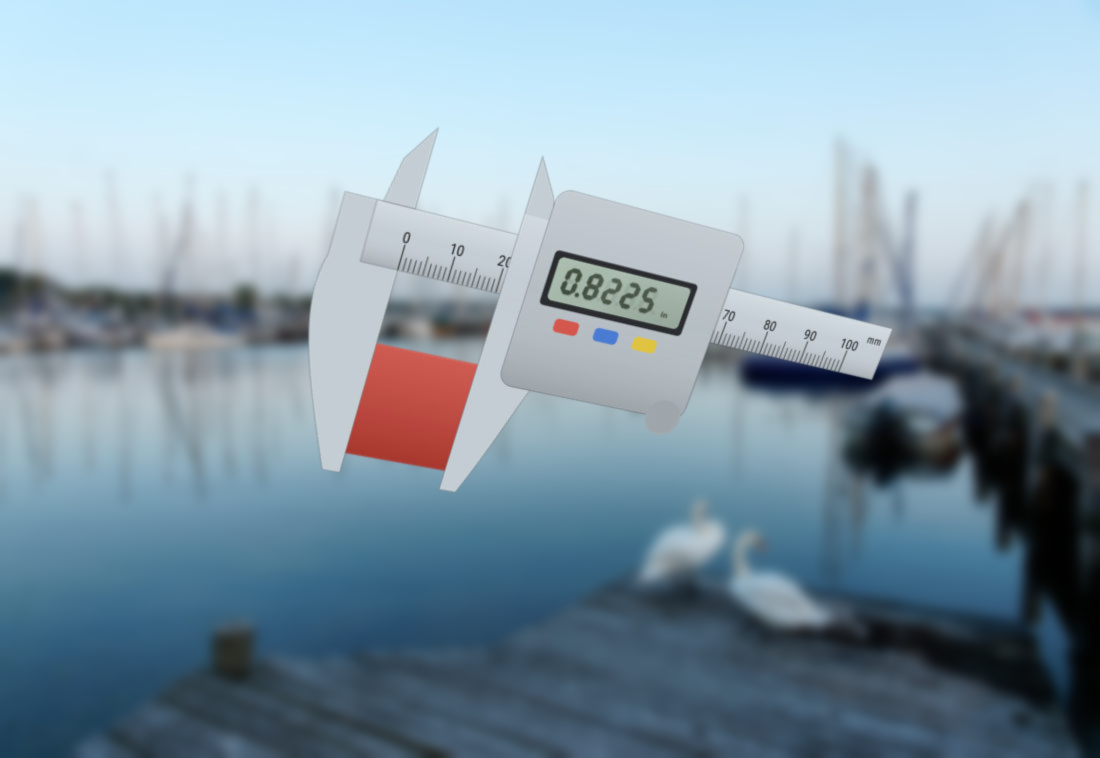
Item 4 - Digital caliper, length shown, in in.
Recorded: 0.8225 in
